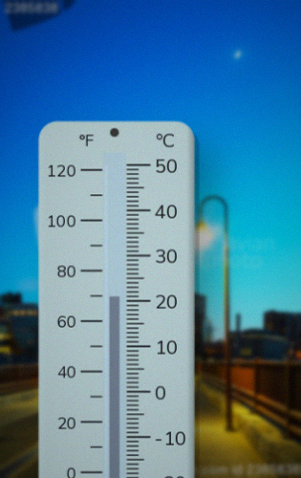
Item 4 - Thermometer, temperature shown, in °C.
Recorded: 21 °C
